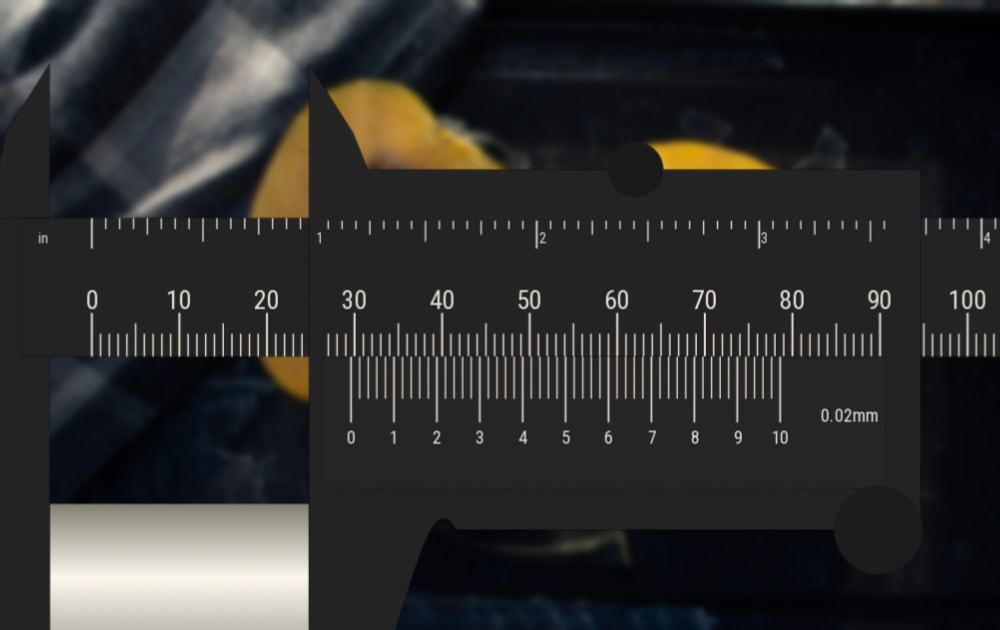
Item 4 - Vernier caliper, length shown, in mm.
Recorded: 29.6 mm
